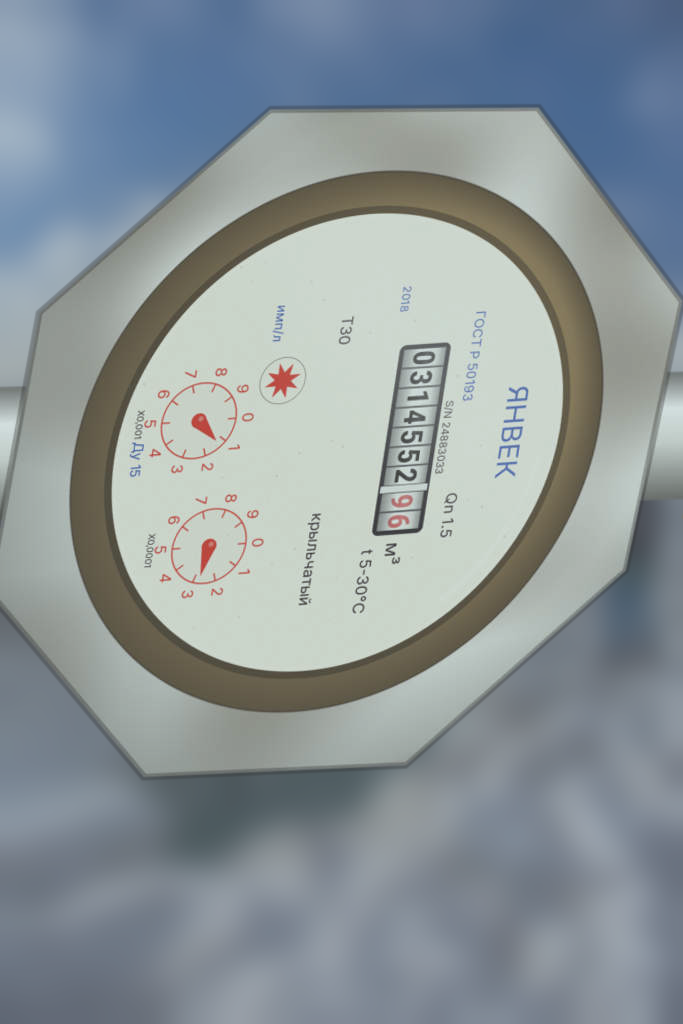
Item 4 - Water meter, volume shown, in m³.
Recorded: 314552.9612 m³
